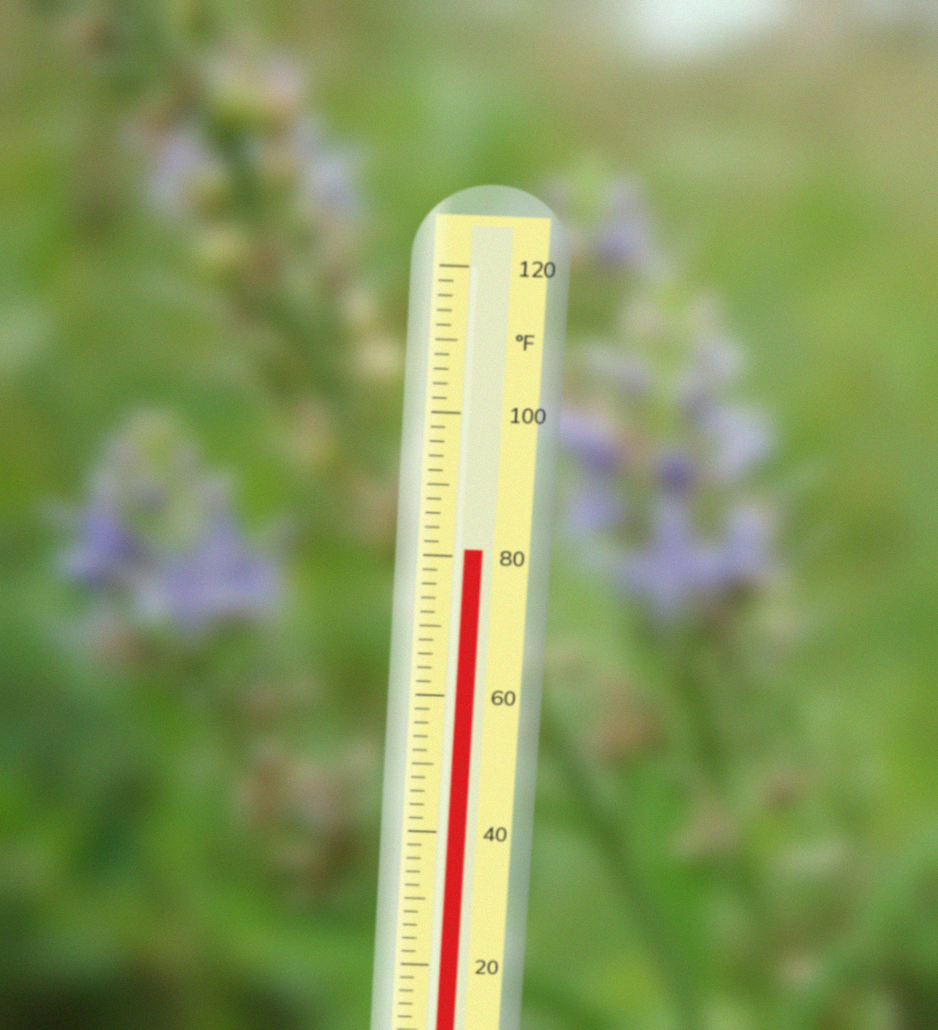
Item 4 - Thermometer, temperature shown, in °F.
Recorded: 81 °F
